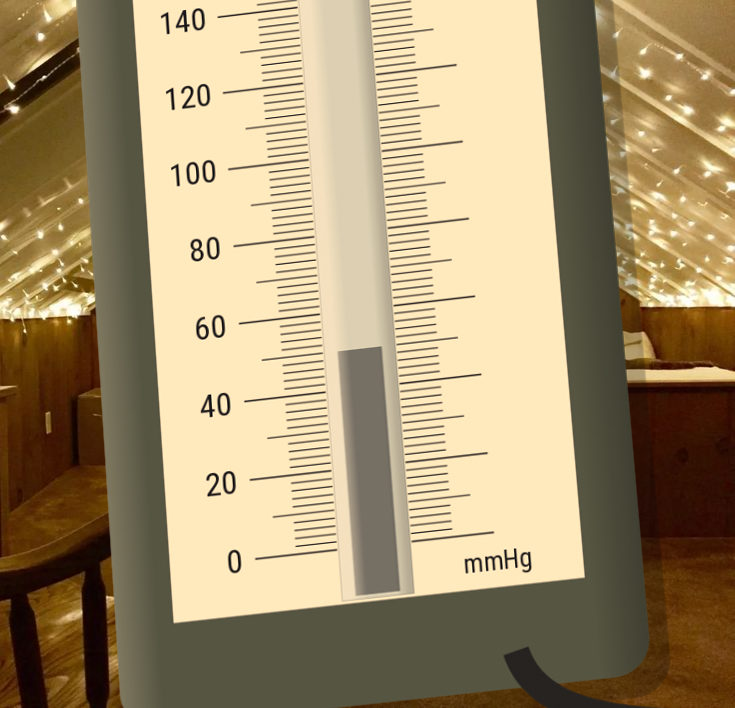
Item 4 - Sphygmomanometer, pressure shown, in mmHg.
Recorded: 50 mmHg
